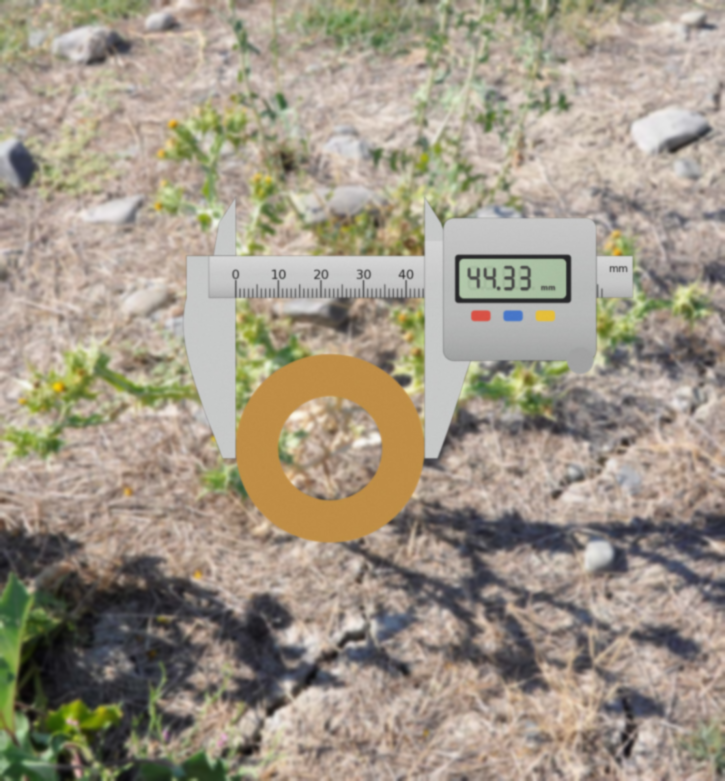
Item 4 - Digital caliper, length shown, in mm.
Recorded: 44.33 mm
